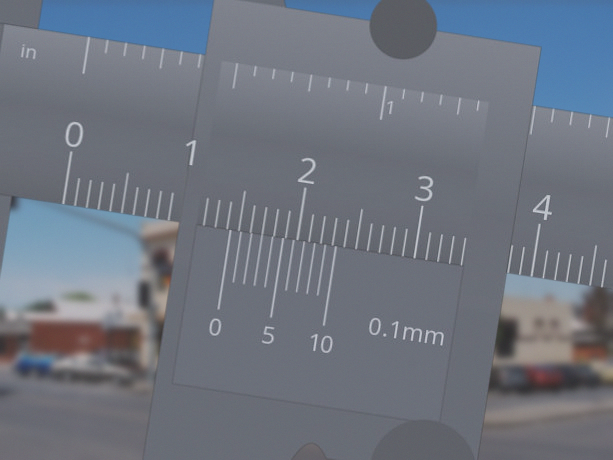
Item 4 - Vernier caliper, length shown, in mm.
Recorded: 14.3 mm
